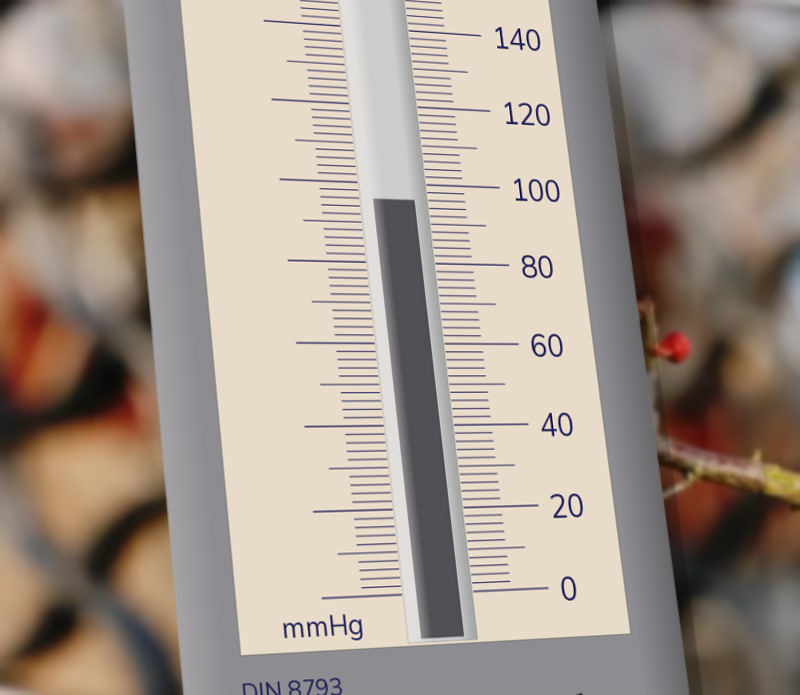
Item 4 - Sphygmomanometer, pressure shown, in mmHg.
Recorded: 96 mmHg
